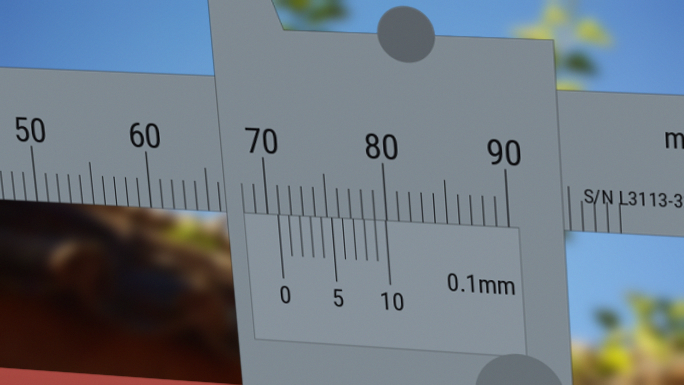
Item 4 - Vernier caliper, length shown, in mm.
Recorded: 70.9 mm
